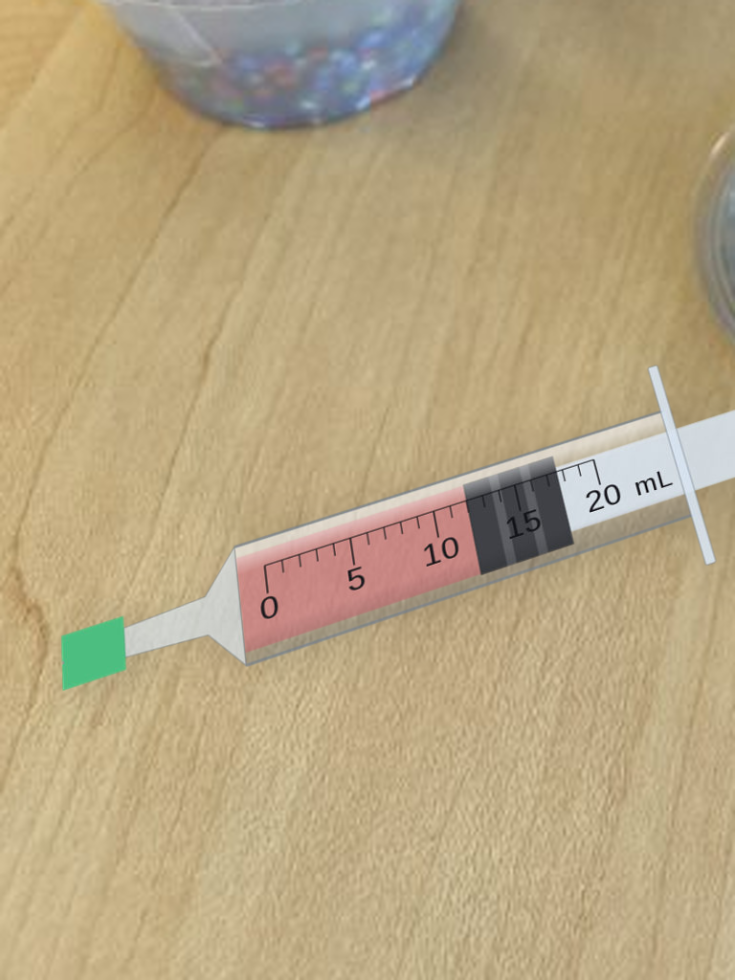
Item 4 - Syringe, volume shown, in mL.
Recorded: 12 mL
